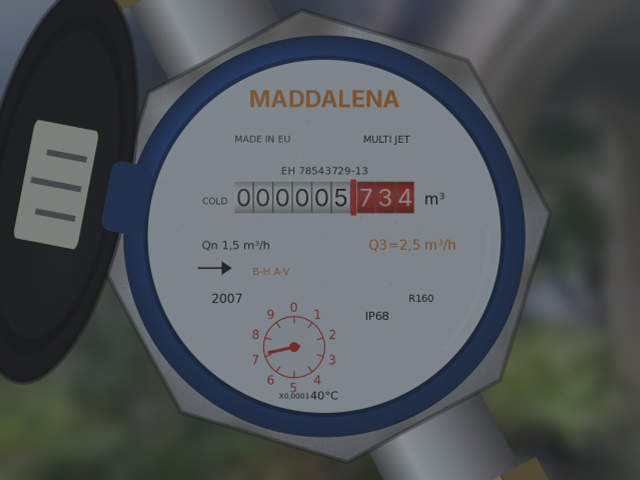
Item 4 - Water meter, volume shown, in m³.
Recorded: 5.7347 m³
